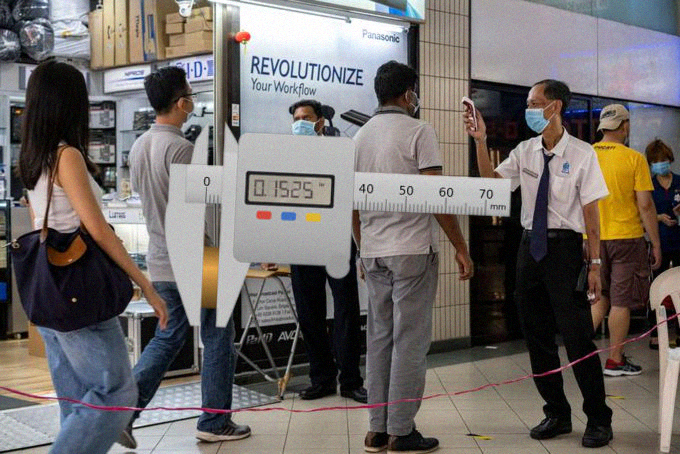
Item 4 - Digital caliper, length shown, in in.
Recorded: 0.1525 in
